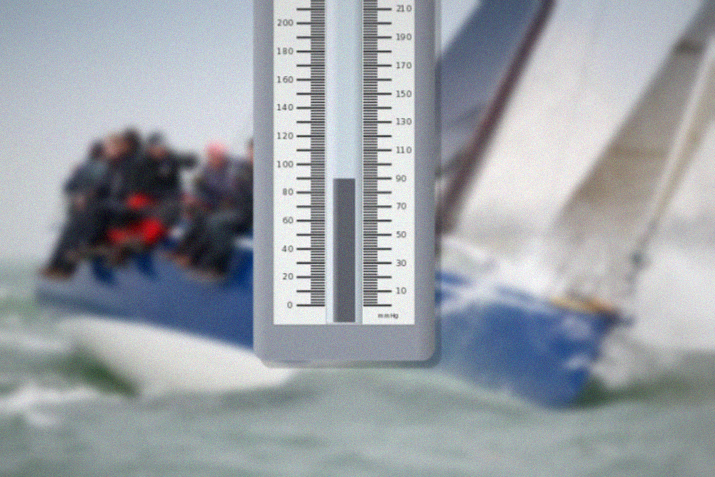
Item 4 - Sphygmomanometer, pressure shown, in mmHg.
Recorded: 90 mmHg
